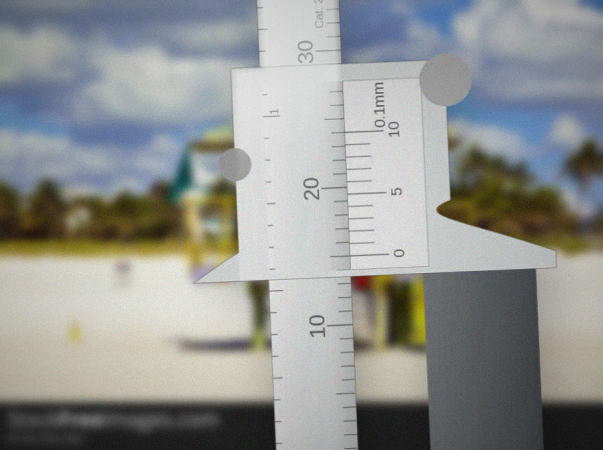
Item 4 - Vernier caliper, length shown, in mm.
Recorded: 15.0 mm
